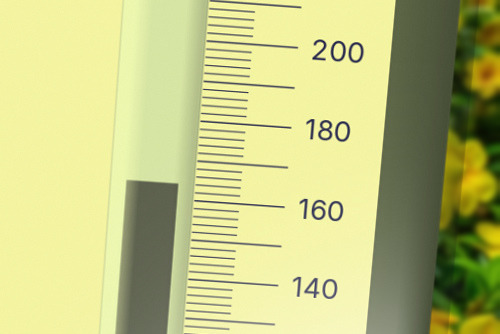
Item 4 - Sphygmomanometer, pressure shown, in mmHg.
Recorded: 164 mmHg
